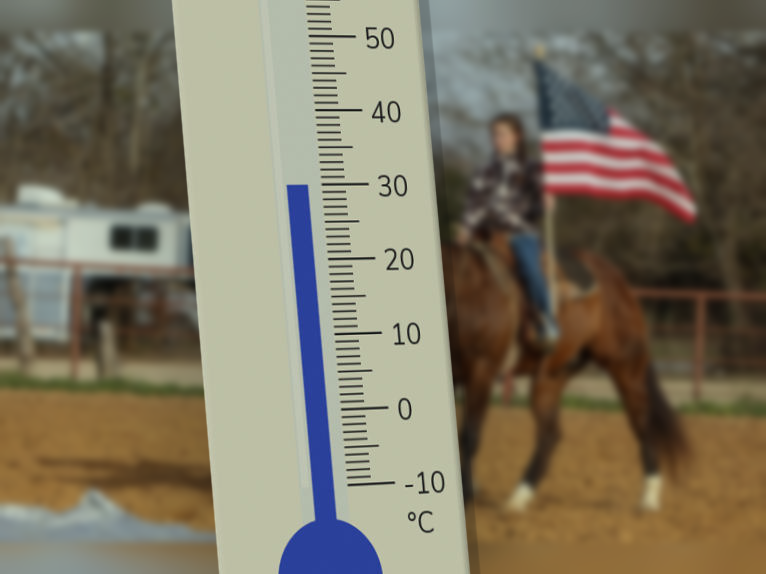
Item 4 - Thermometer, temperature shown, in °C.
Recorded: 30 °C
